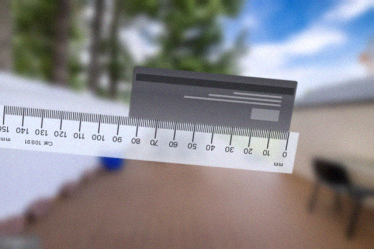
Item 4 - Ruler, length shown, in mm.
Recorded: 85 mm
